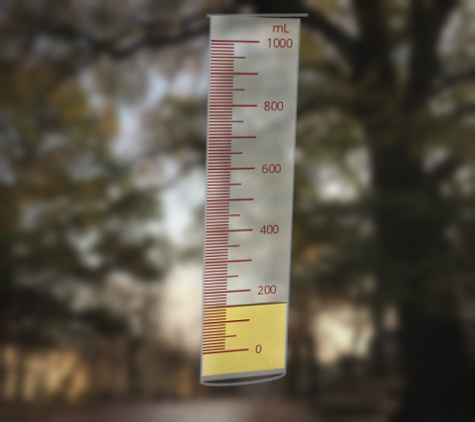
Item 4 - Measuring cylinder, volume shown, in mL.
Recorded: 150 mL
